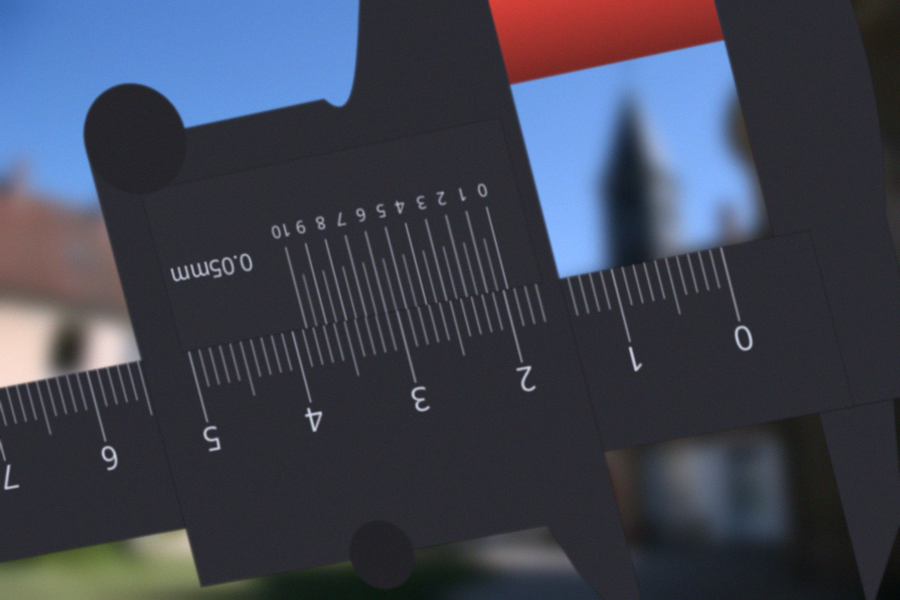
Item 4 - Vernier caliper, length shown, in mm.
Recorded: 19.6 mm
